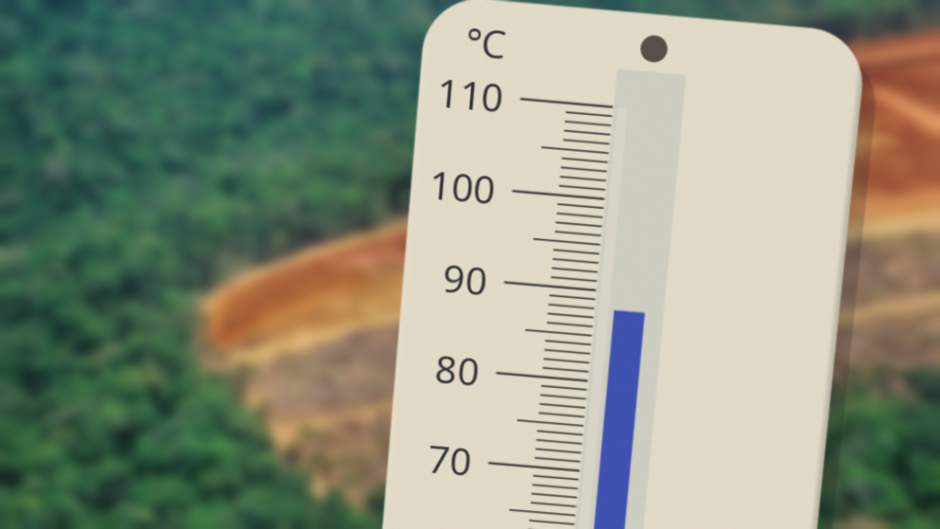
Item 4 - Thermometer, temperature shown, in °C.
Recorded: 88 °C
